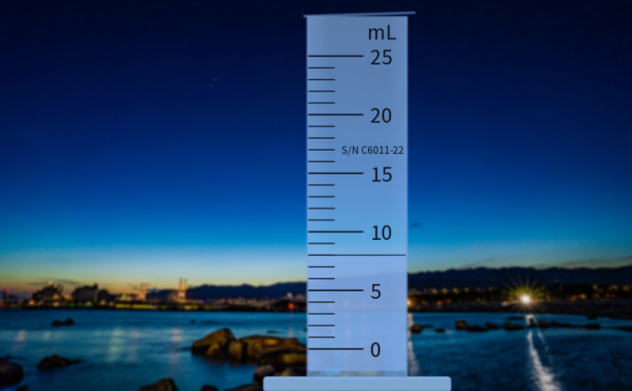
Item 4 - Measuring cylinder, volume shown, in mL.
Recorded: 8 mL
